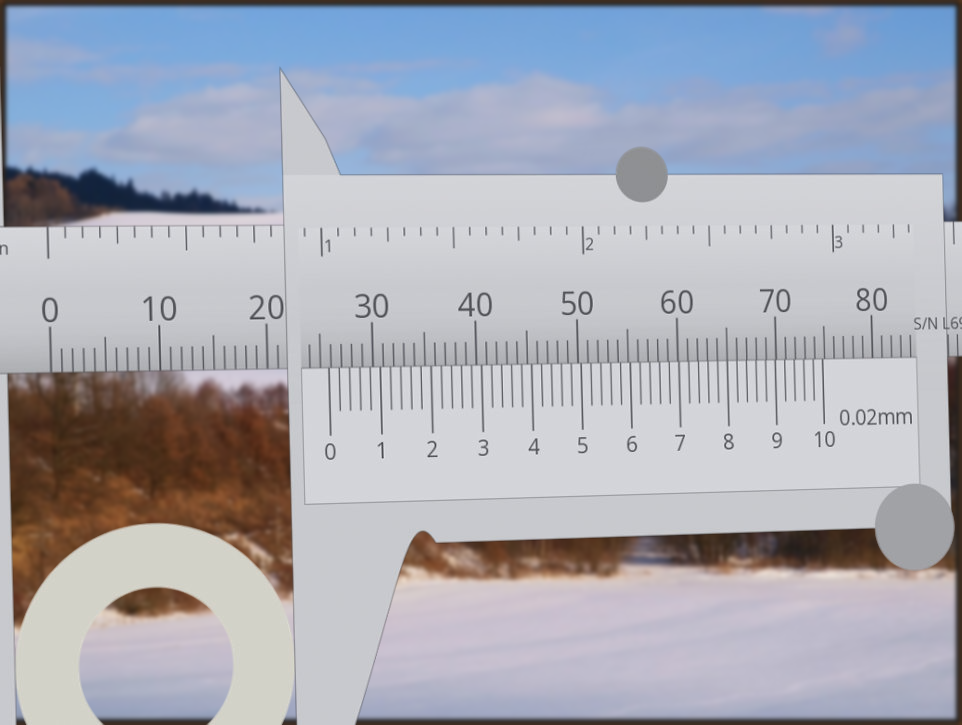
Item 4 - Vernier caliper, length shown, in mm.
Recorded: 25.8 mm
